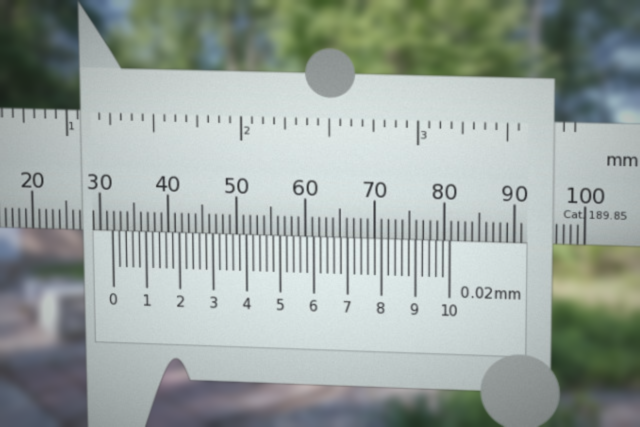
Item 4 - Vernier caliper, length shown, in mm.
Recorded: 31.8 mm
